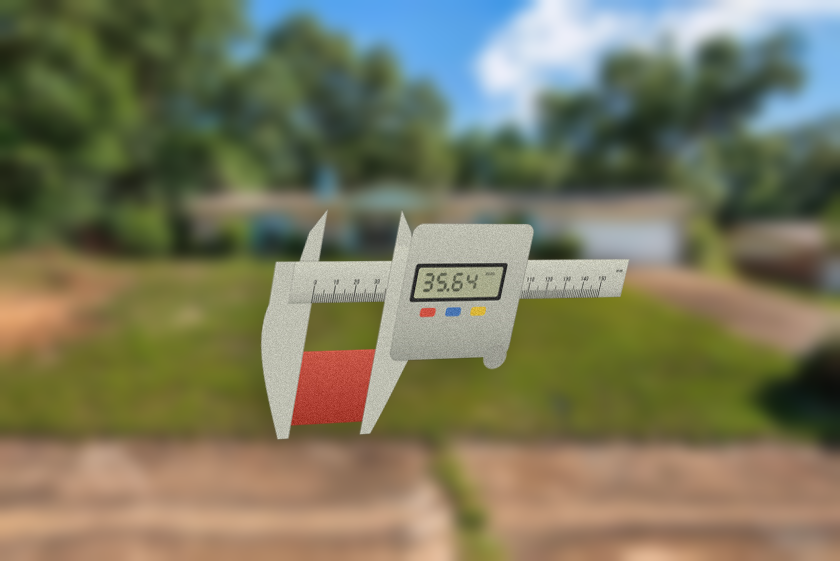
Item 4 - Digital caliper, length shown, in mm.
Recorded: 35.64 mm
